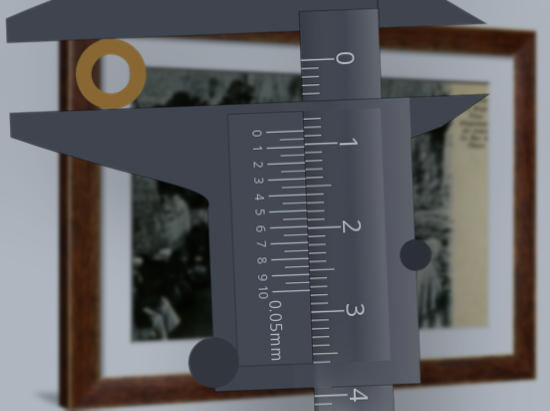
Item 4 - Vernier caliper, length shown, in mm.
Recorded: 8.4 mm
